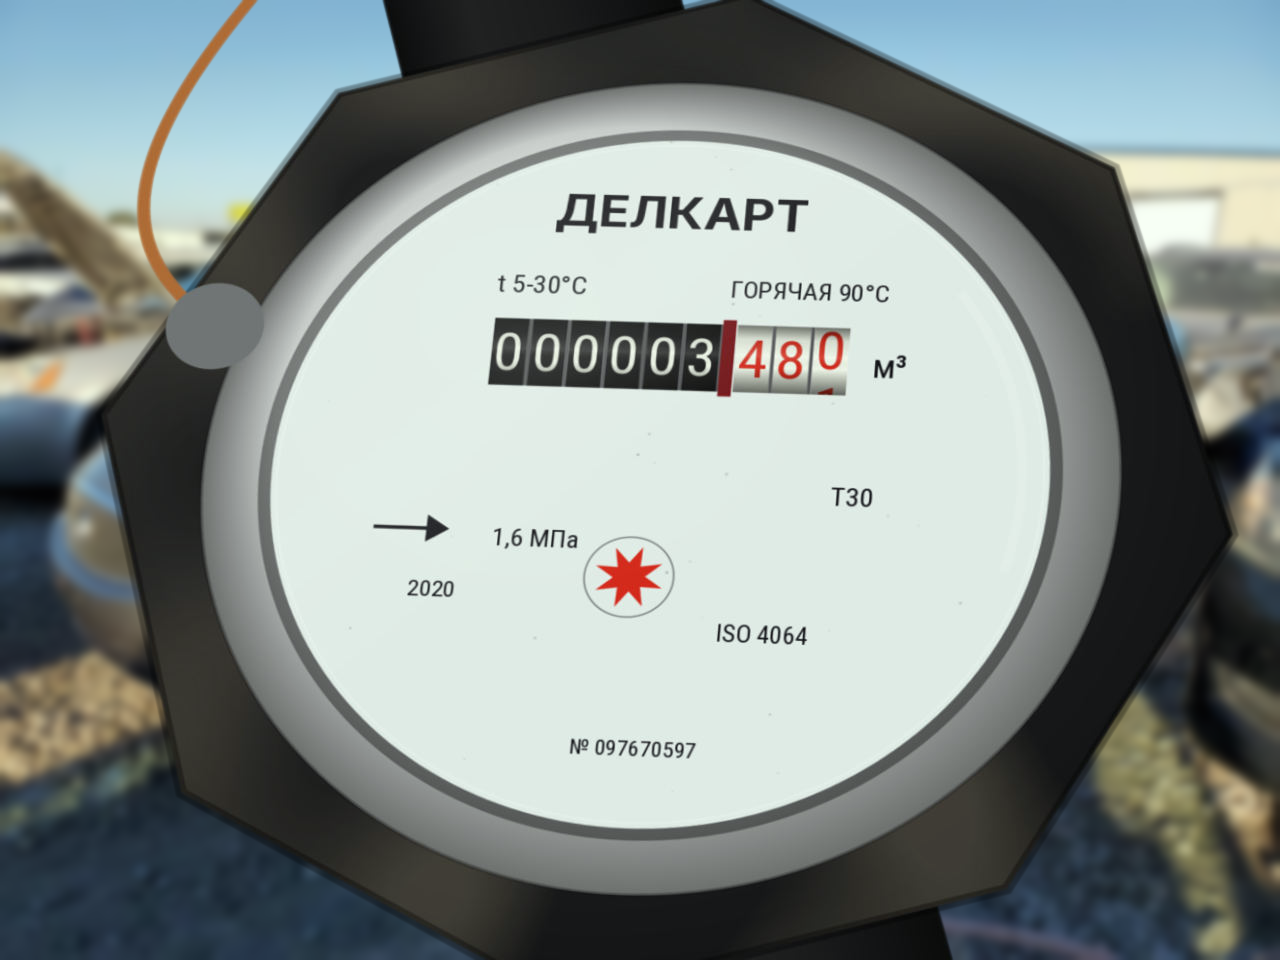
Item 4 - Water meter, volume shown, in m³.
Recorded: 3.480 m³
